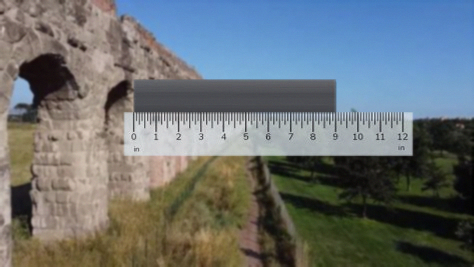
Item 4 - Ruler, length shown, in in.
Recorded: 9 in
